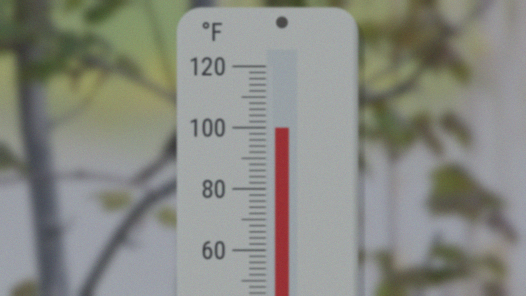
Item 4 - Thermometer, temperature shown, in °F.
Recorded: 100 °F
